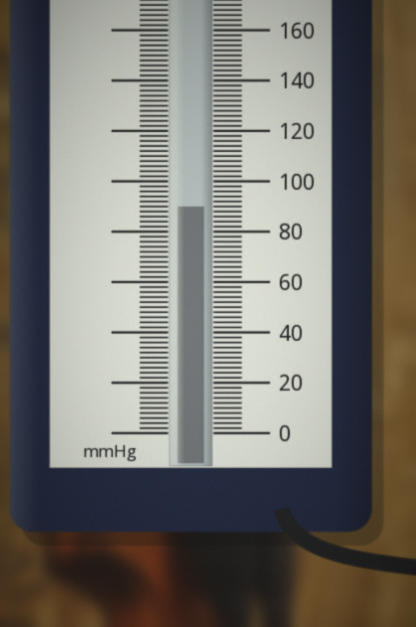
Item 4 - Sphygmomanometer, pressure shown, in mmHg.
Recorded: 90 mmHg
